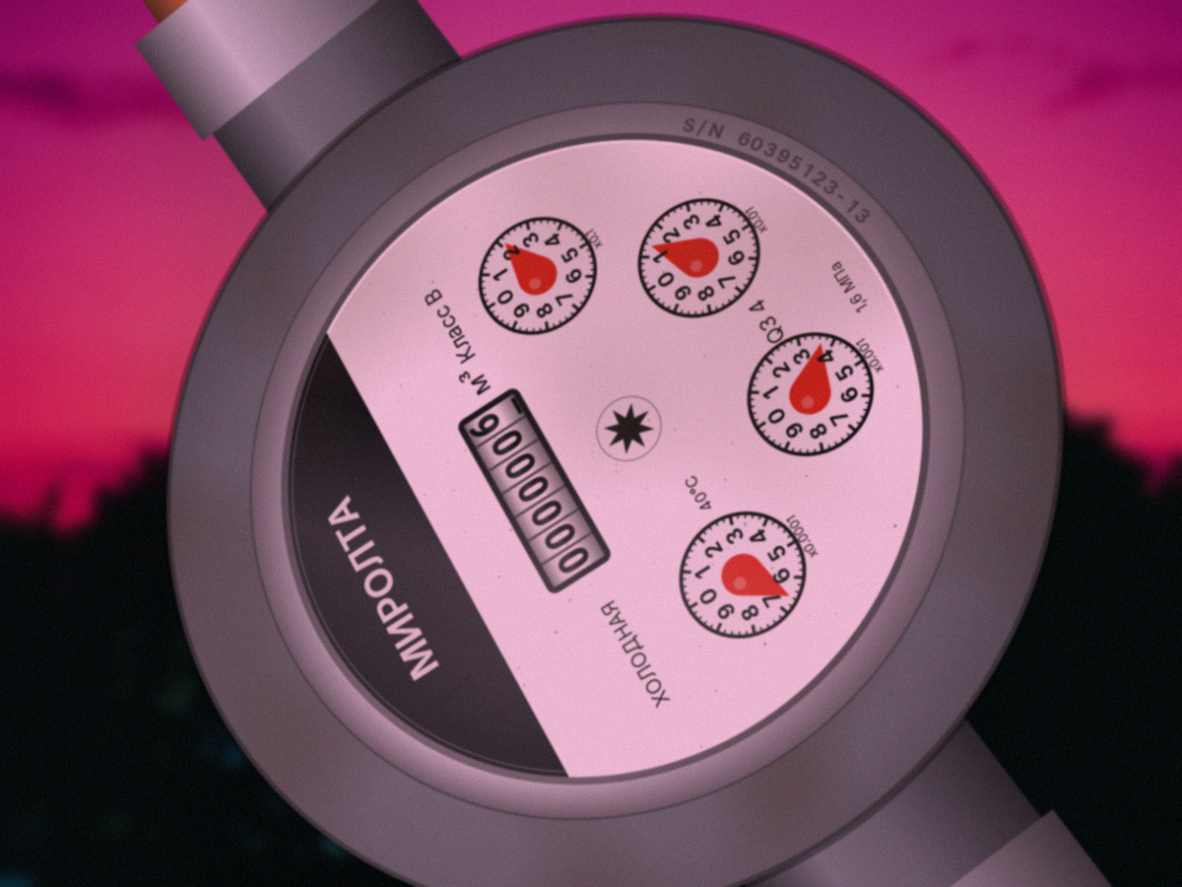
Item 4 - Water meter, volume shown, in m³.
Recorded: 6.2136 m³
